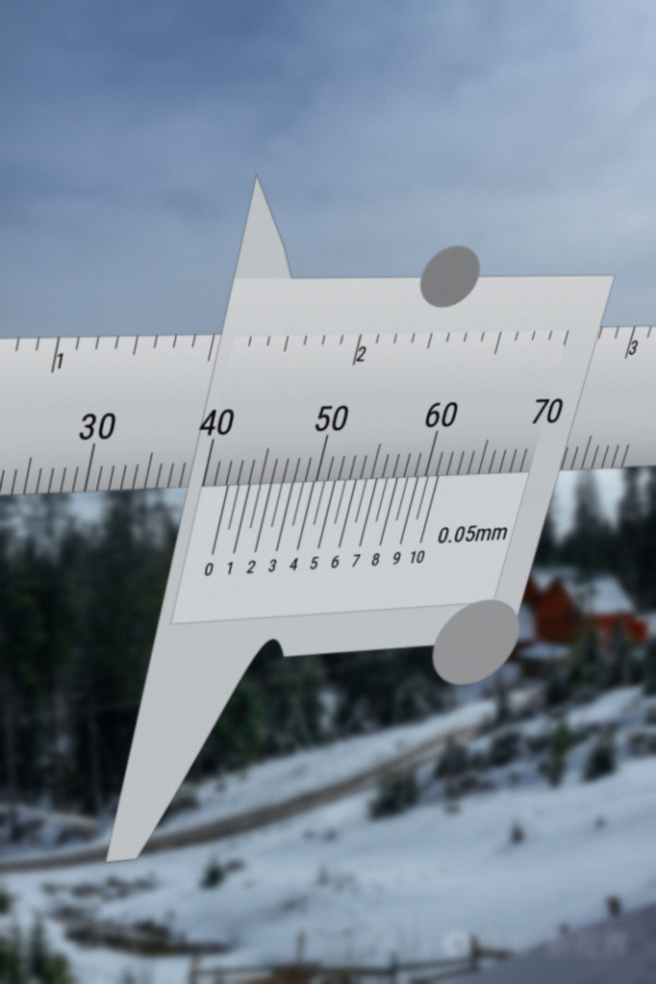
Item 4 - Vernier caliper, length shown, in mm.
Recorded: 42.2 mm
